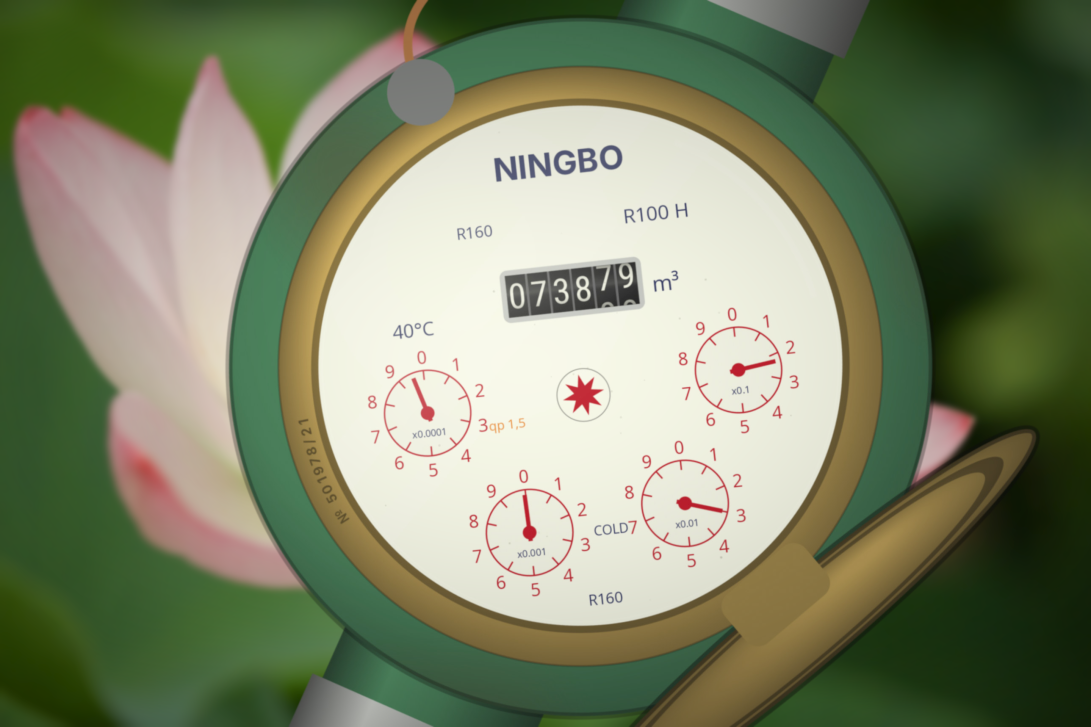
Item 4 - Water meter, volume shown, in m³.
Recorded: 73879.2299 m³
